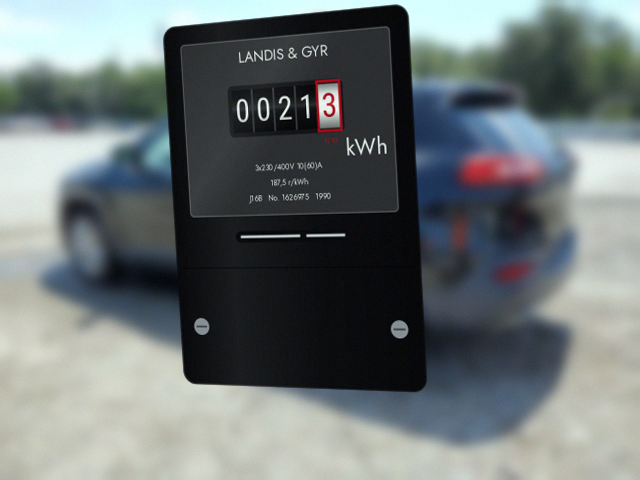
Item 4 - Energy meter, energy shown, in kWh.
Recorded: 21.3 kWh
